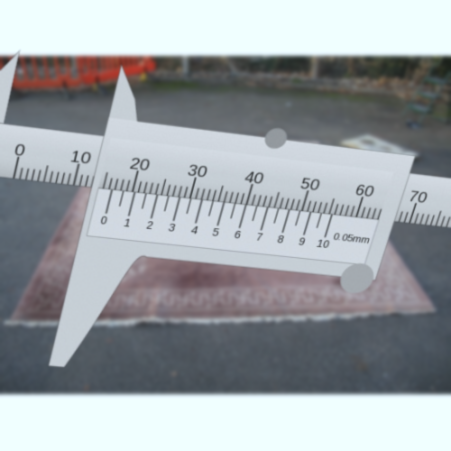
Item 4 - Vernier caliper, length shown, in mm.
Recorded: 16.5 mm
